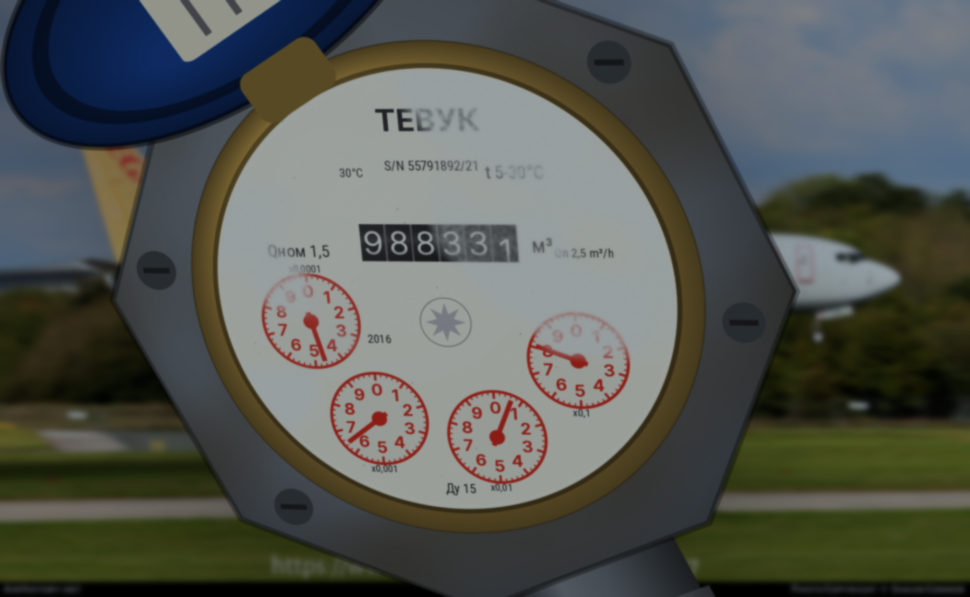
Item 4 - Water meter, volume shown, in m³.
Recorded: 988330.8064 m³
